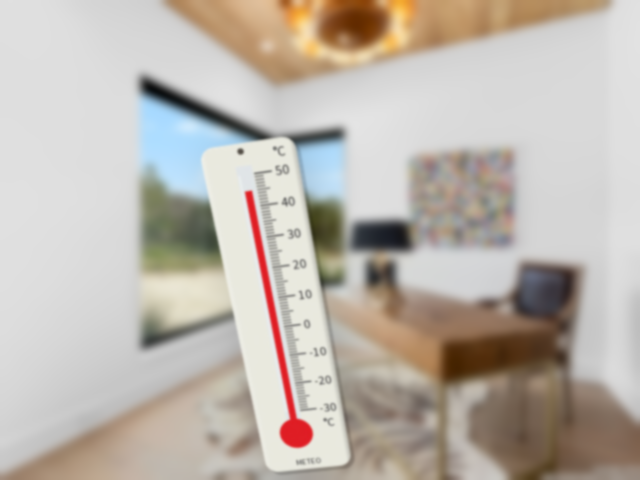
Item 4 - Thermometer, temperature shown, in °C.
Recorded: 45 °C
